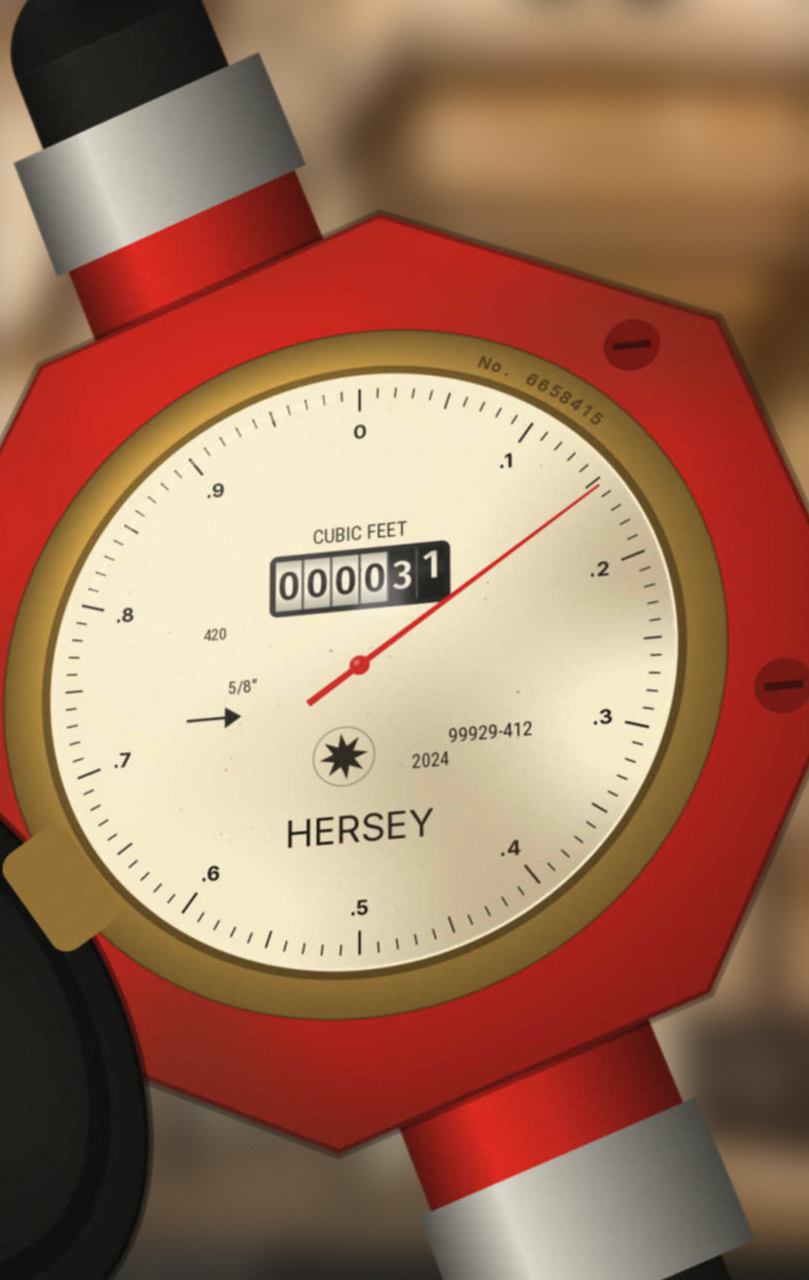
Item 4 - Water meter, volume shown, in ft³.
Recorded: 31.15 ft³
